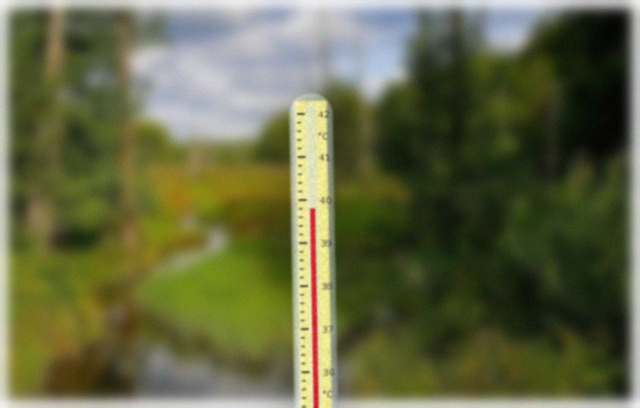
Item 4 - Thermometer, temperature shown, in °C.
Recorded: 39.8 °C
